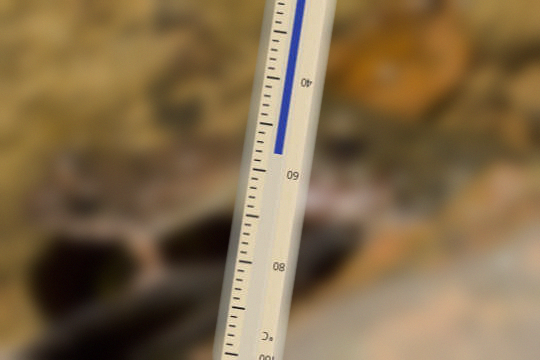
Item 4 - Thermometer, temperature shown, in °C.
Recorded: 56 °C
